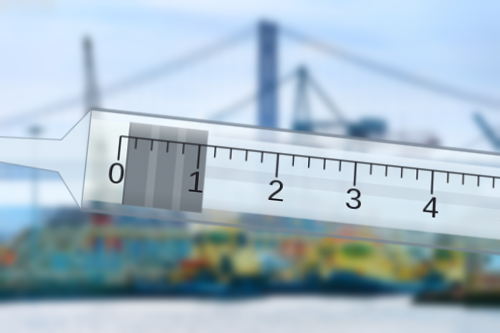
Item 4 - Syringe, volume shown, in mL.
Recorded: 0.1 mL
